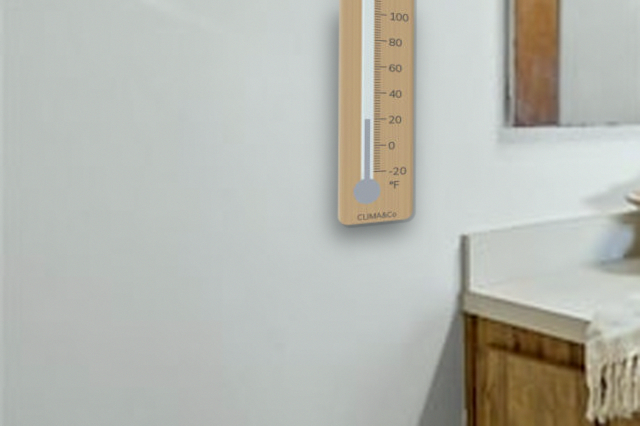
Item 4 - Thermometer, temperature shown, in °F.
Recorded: 20 °F
